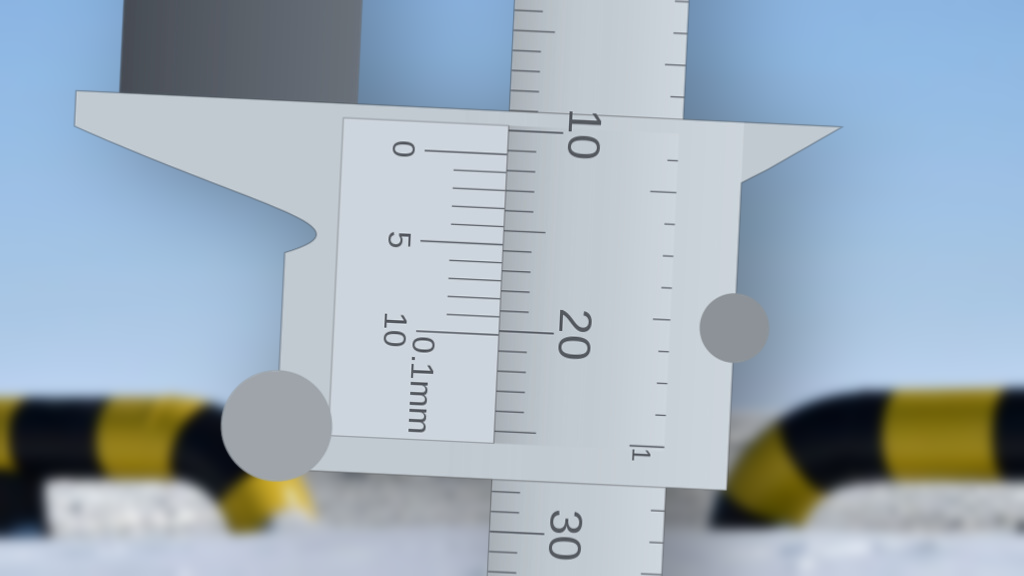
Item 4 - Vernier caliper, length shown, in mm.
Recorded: 11.2 mm
